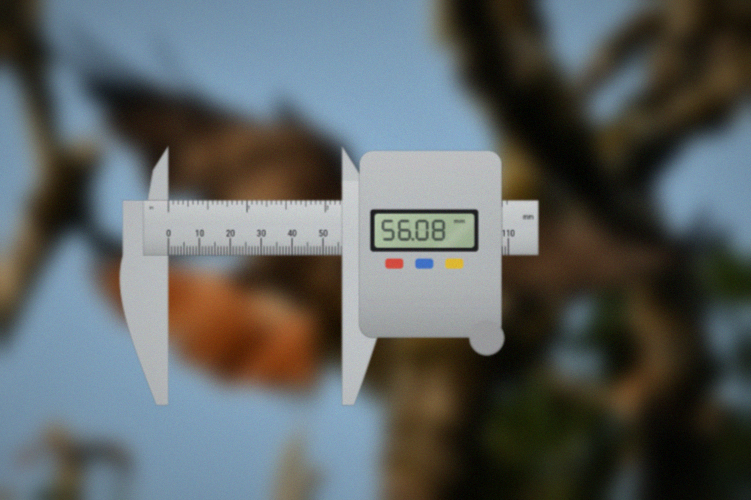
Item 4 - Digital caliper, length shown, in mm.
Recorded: 56.08 mm
